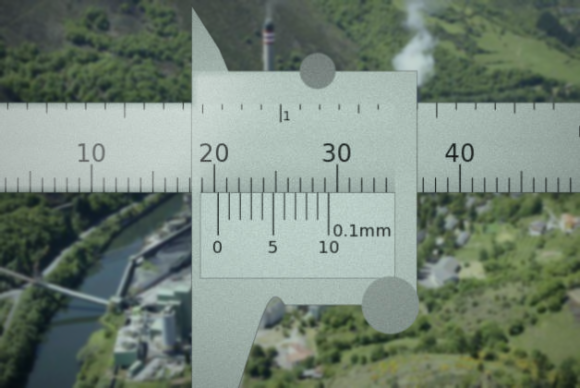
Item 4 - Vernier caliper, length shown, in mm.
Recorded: 20.3 mm
